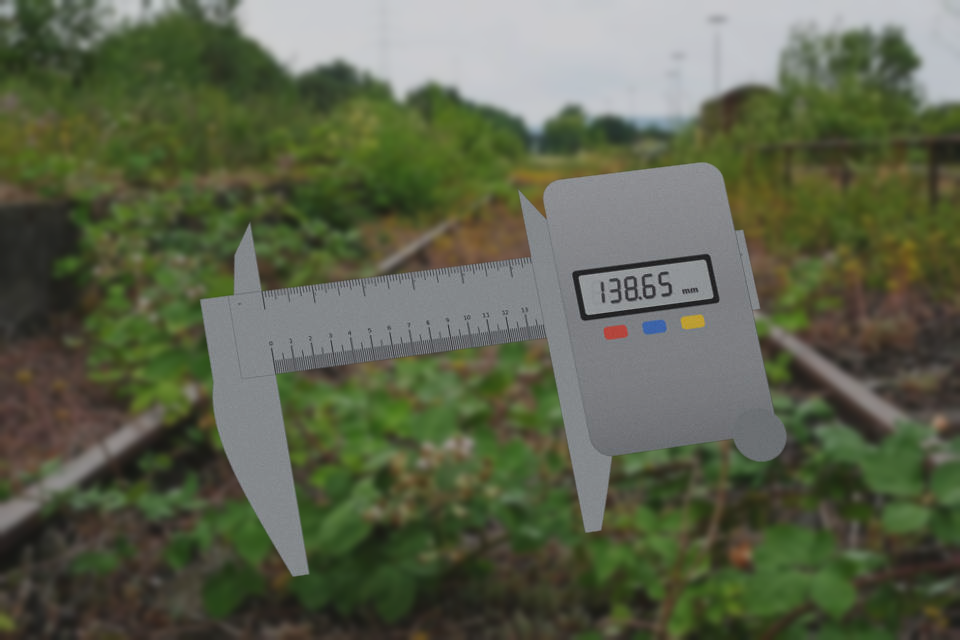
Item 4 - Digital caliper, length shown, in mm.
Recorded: 138.65 mm
